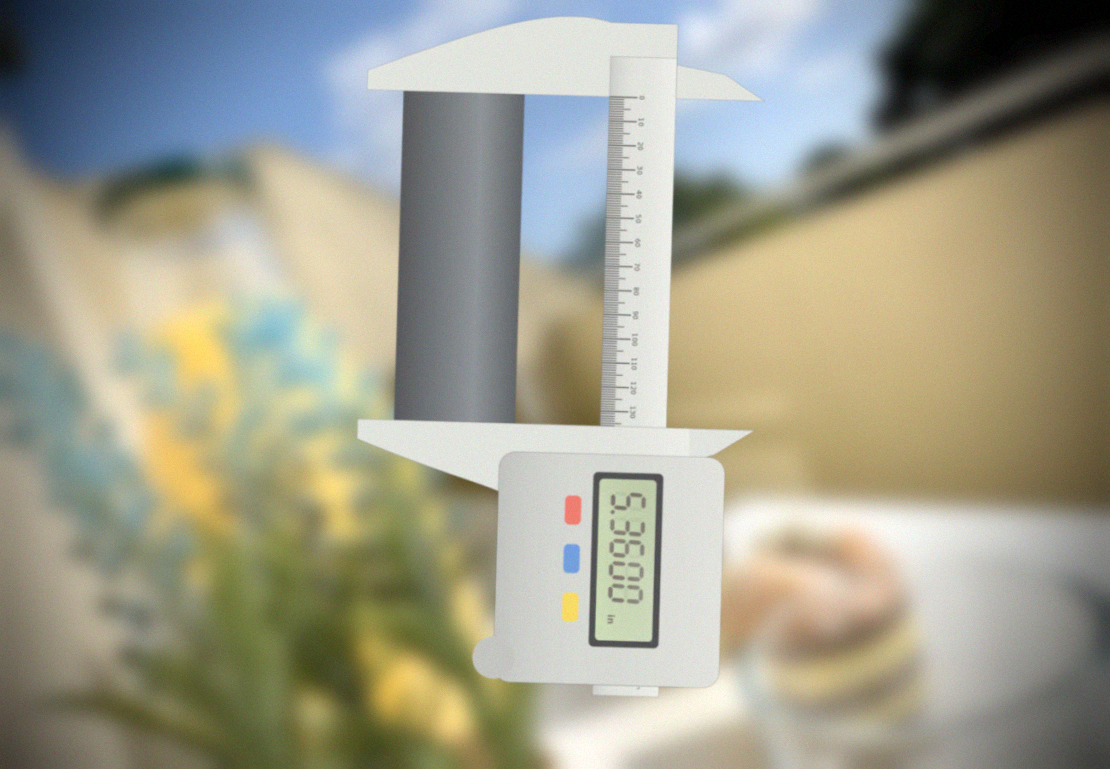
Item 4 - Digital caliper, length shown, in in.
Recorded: 5.3600 in
